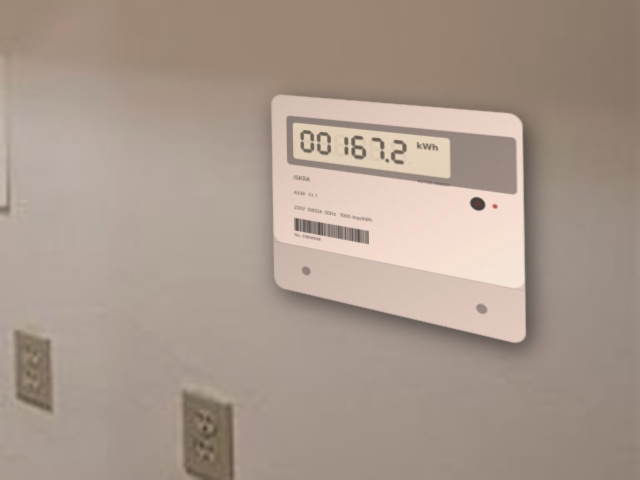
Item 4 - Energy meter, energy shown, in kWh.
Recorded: 167.2 kWh
